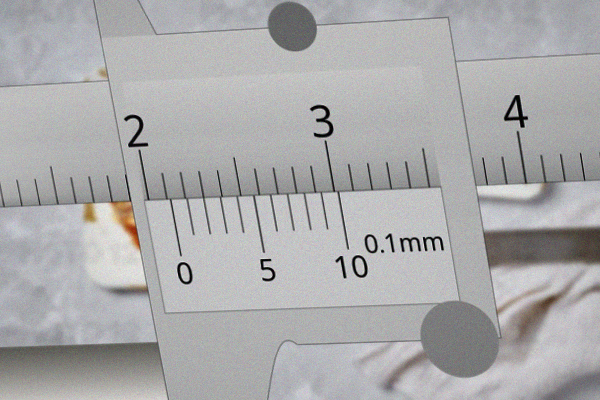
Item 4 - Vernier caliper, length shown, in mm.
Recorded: 21.2 mm
